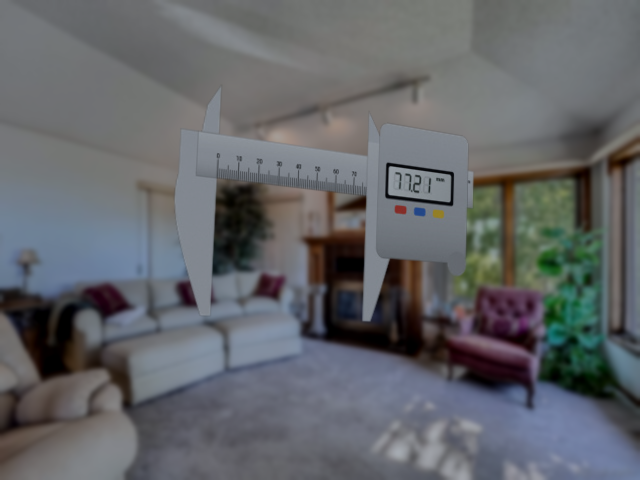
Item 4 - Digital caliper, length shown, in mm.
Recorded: 77.21 mm
